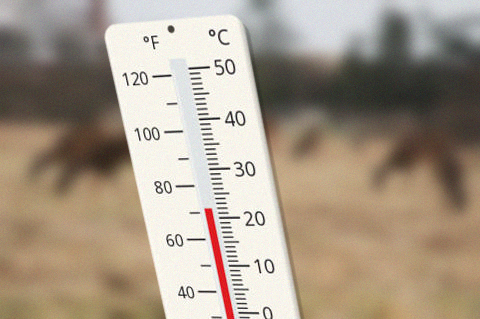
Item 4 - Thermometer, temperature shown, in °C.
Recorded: 22 °C
